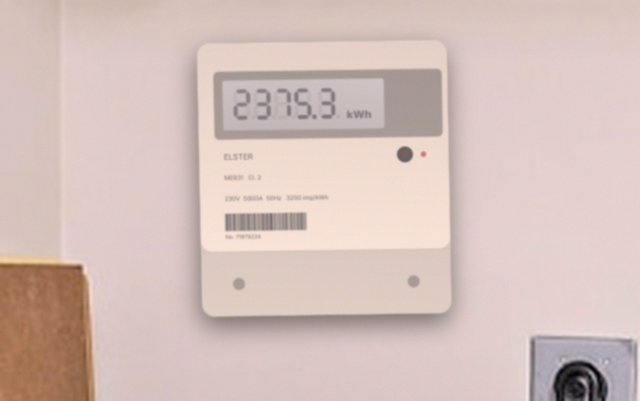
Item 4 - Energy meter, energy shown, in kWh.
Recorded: 2375.3 kWh
